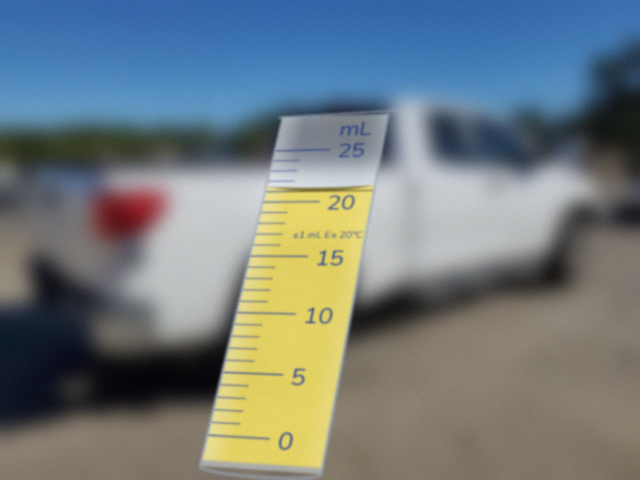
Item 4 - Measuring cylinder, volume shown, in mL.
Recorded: 21 mL
